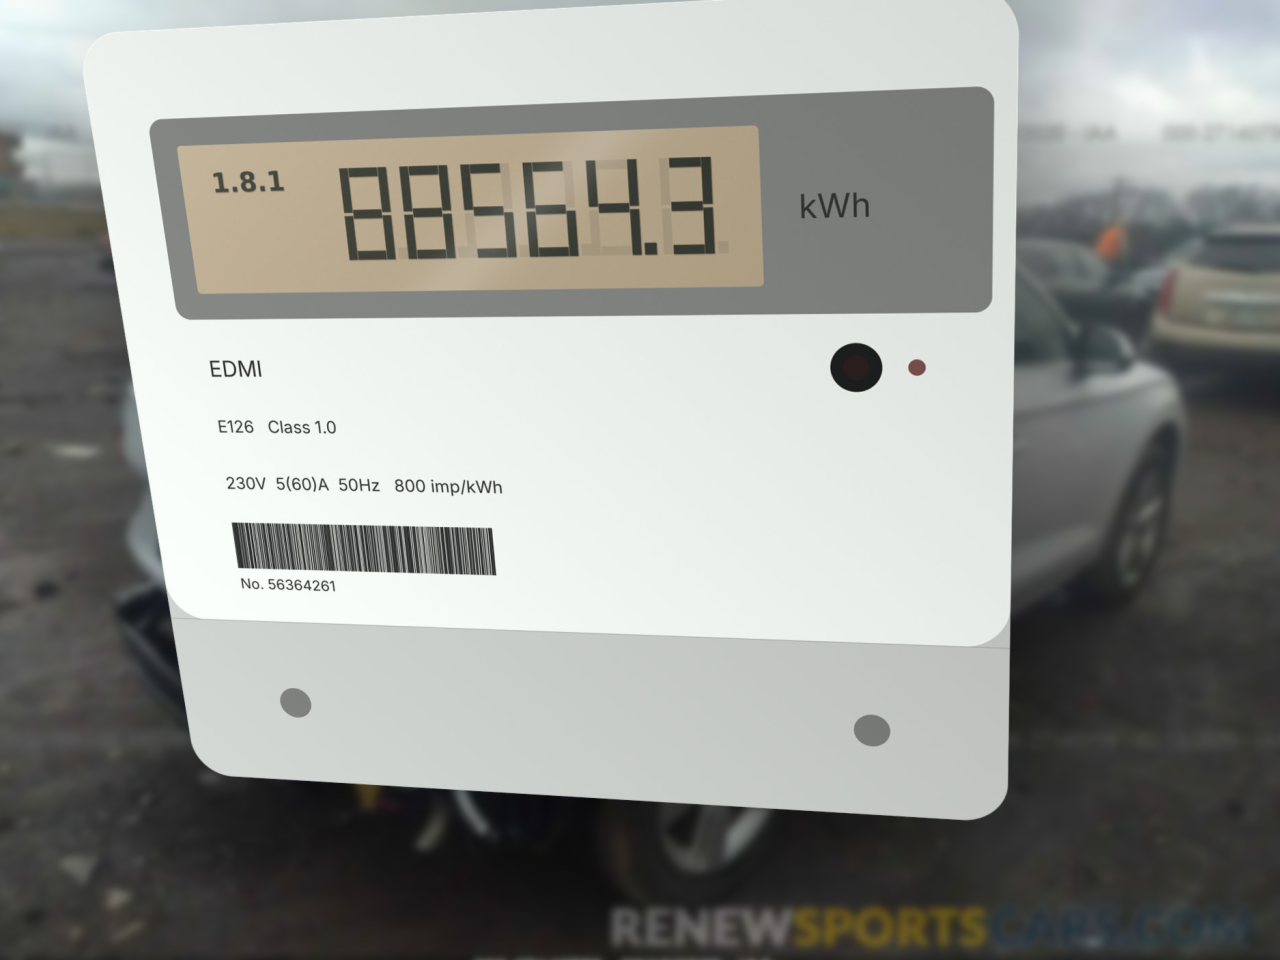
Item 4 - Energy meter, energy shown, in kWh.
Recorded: 88564.3 kWh
